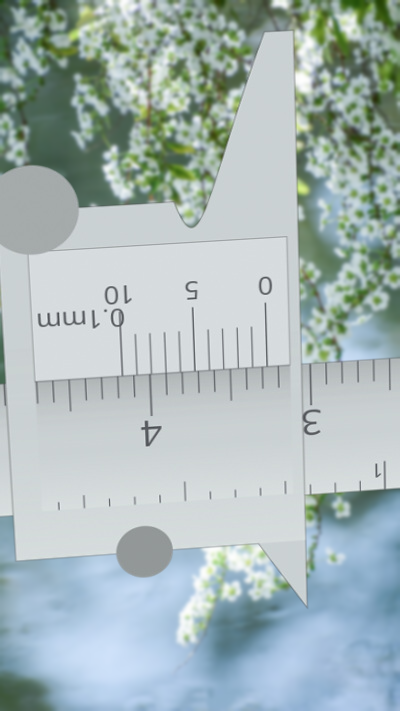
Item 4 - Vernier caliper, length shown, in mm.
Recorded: 32.7 mm
